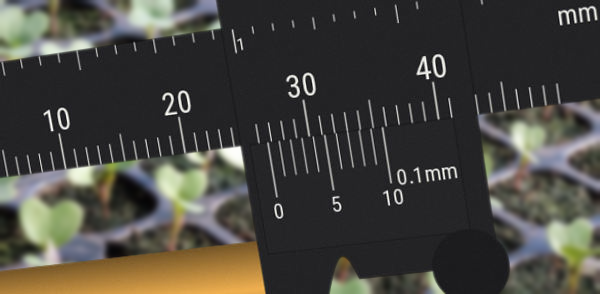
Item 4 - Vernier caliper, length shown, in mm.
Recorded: 26.7 mm
